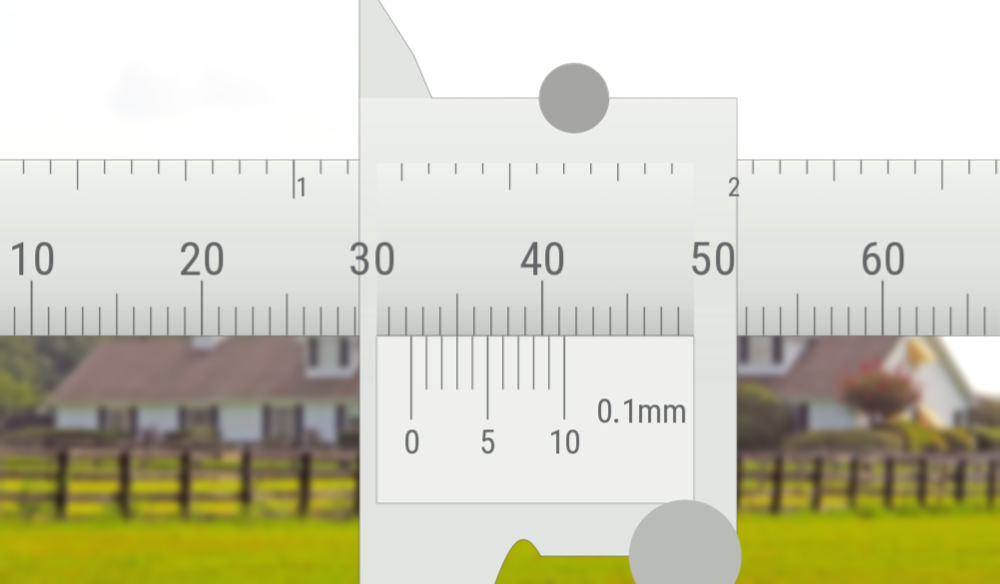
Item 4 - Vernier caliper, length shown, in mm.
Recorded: 32.3 mm
